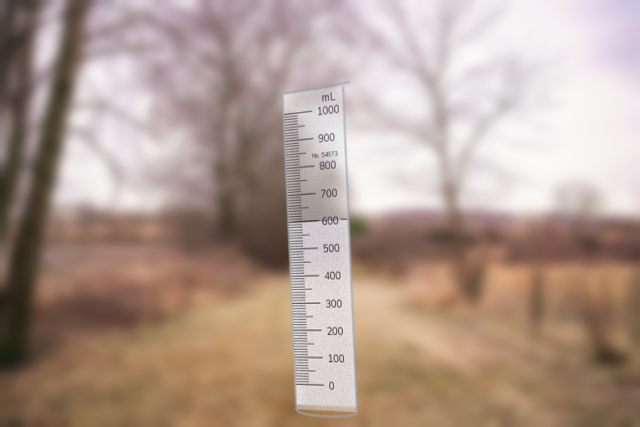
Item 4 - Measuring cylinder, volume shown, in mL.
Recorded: 600 mL
